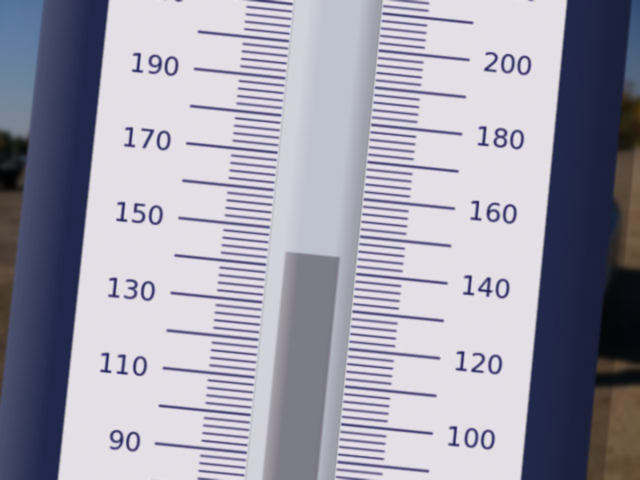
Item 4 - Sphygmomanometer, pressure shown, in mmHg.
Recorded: 144 mmHg
